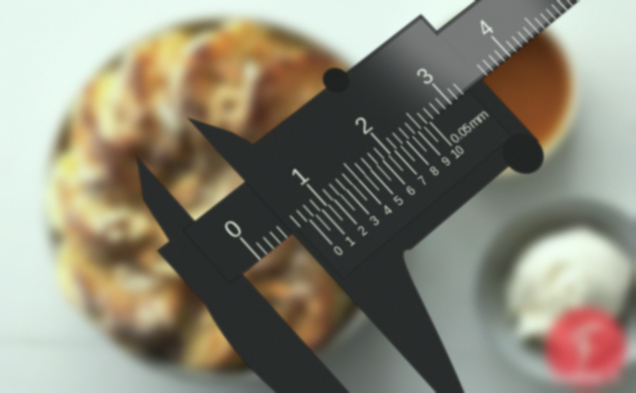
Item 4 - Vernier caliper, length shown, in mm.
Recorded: 7.4 mm
